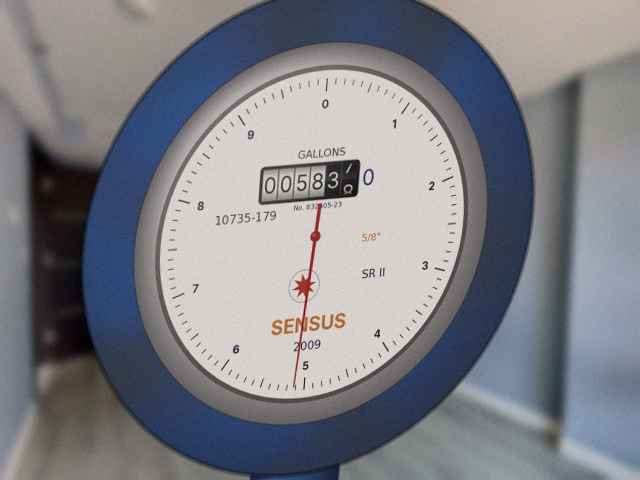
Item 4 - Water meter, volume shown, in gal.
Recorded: 58375.1 gal
